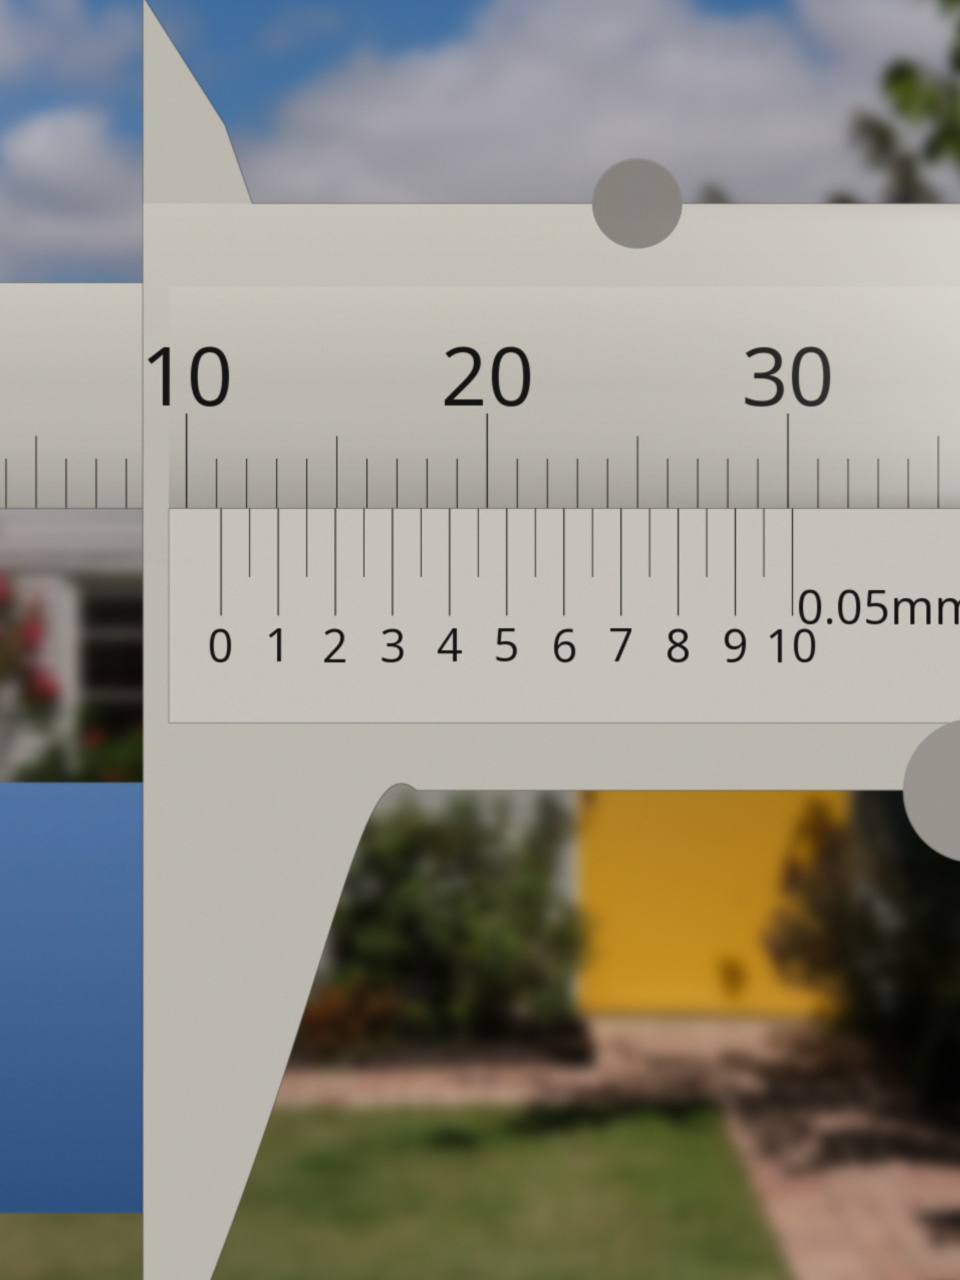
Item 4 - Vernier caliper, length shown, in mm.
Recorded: 11.15 mm
